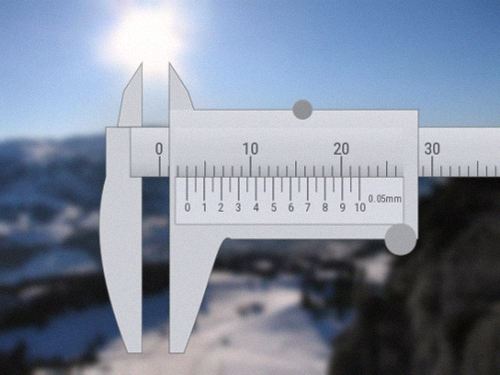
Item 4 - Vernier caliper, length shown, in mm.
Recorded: 3.0 mm
